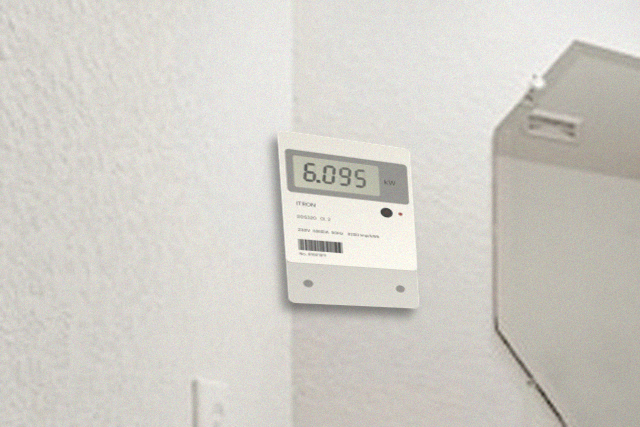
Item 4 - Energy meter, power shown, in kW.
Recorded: 6.095 kW
